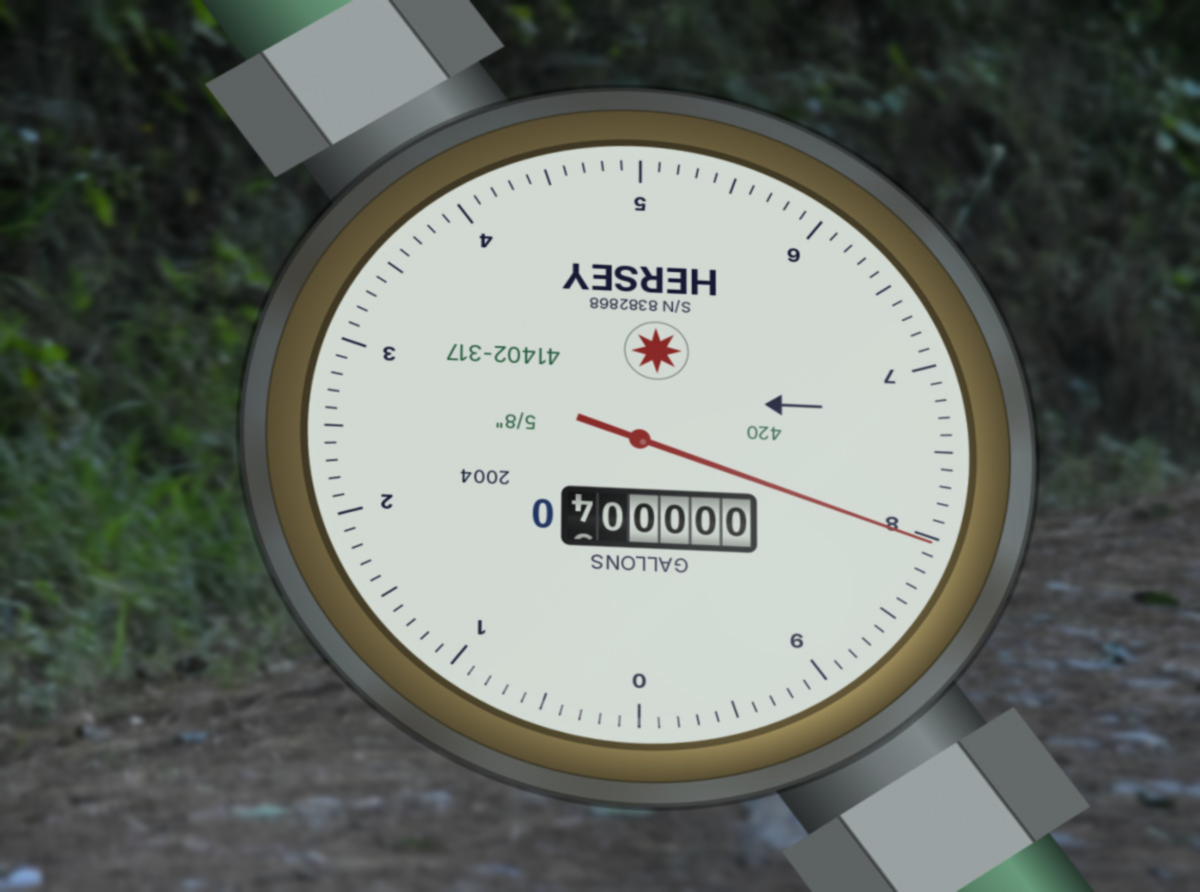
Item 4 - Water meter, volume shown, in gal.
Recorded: 38.0 gal
